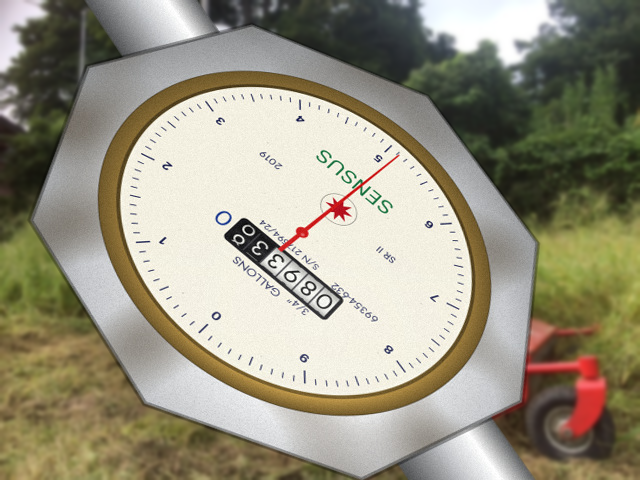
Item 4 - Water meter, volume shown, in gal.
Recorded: 893385.1 gal
